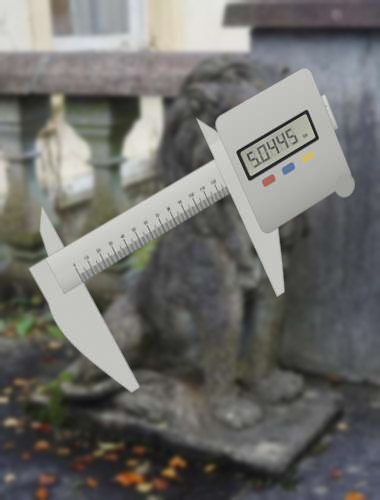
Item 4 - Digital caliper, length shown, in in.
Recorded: 5.0445 in
